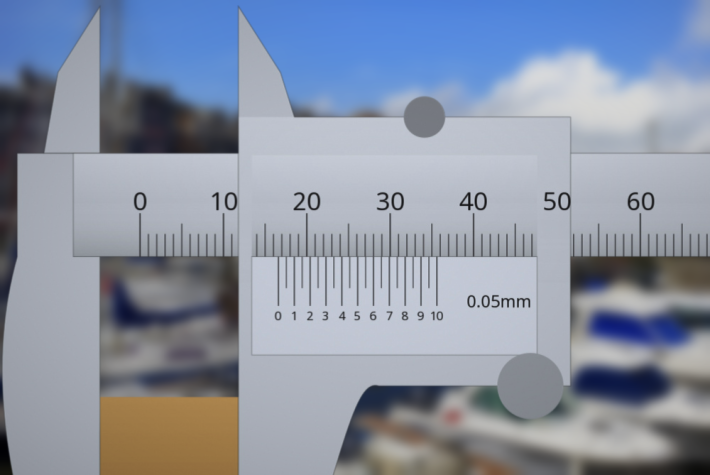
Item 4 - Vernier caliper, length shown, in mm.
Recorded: 16.6 mm
